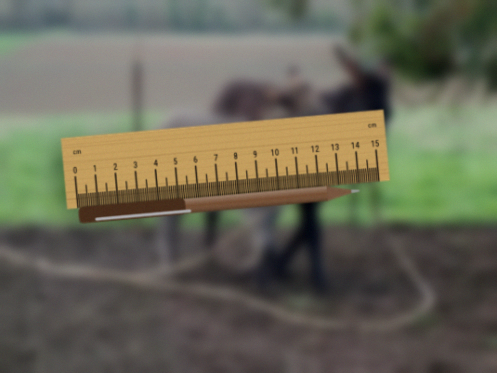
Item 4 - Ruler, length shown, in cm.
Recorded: 14 cm
